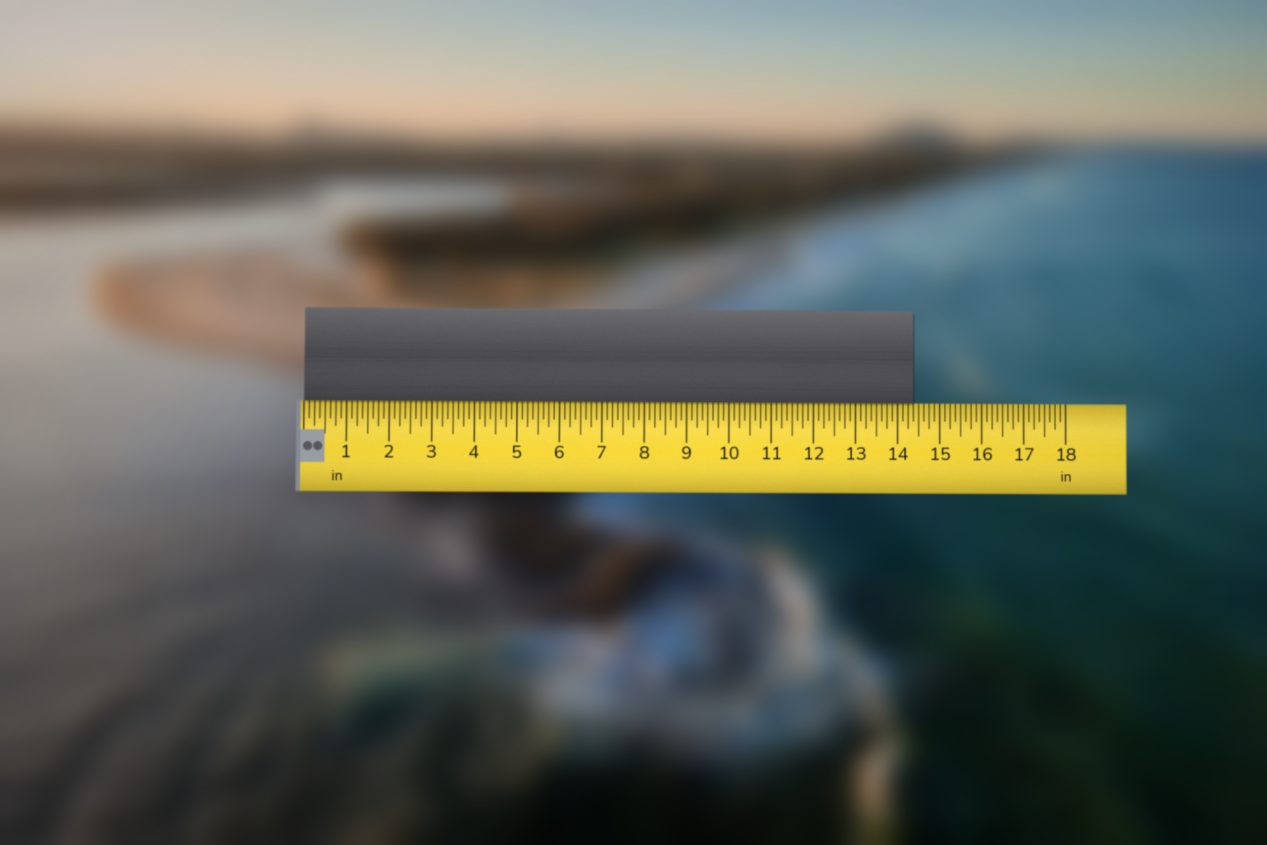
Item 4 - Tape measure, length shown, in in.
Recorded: 14.375 in
